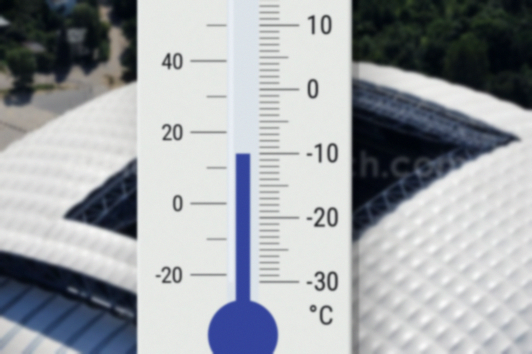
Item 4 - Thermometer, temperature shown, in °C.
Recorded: -10 °C
